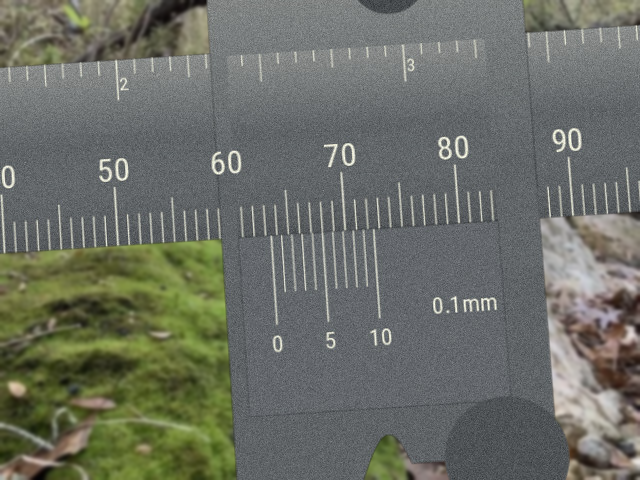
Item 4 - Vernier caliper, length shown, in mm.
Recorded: 63.5 mm
